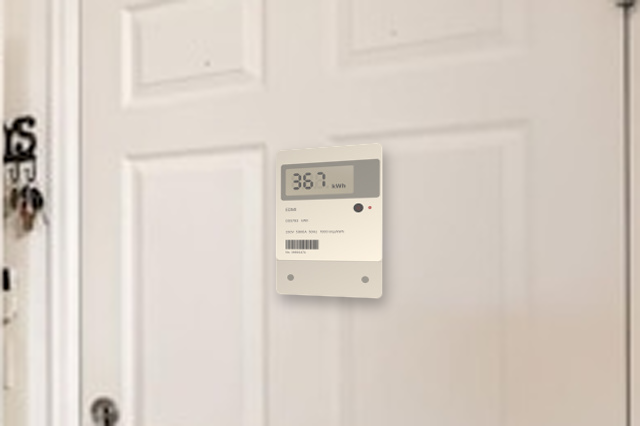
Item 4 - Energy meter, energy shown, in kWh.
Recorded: 367 kWh
